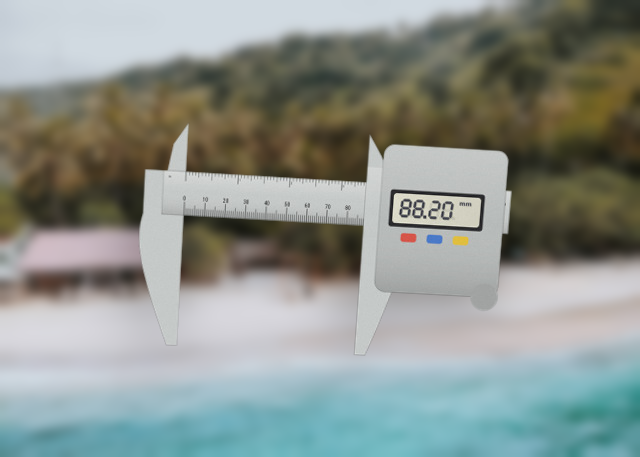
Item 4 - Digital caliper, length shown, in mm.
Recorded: 88.20 mm
